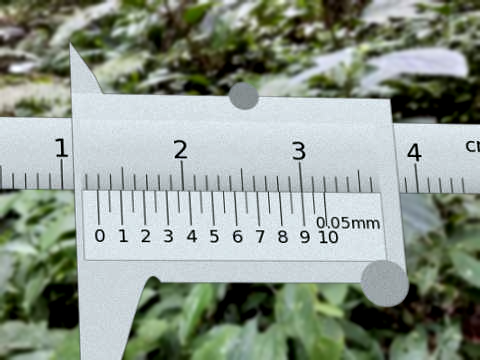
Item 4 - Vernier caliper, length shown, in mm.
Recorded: 12.9 mm
